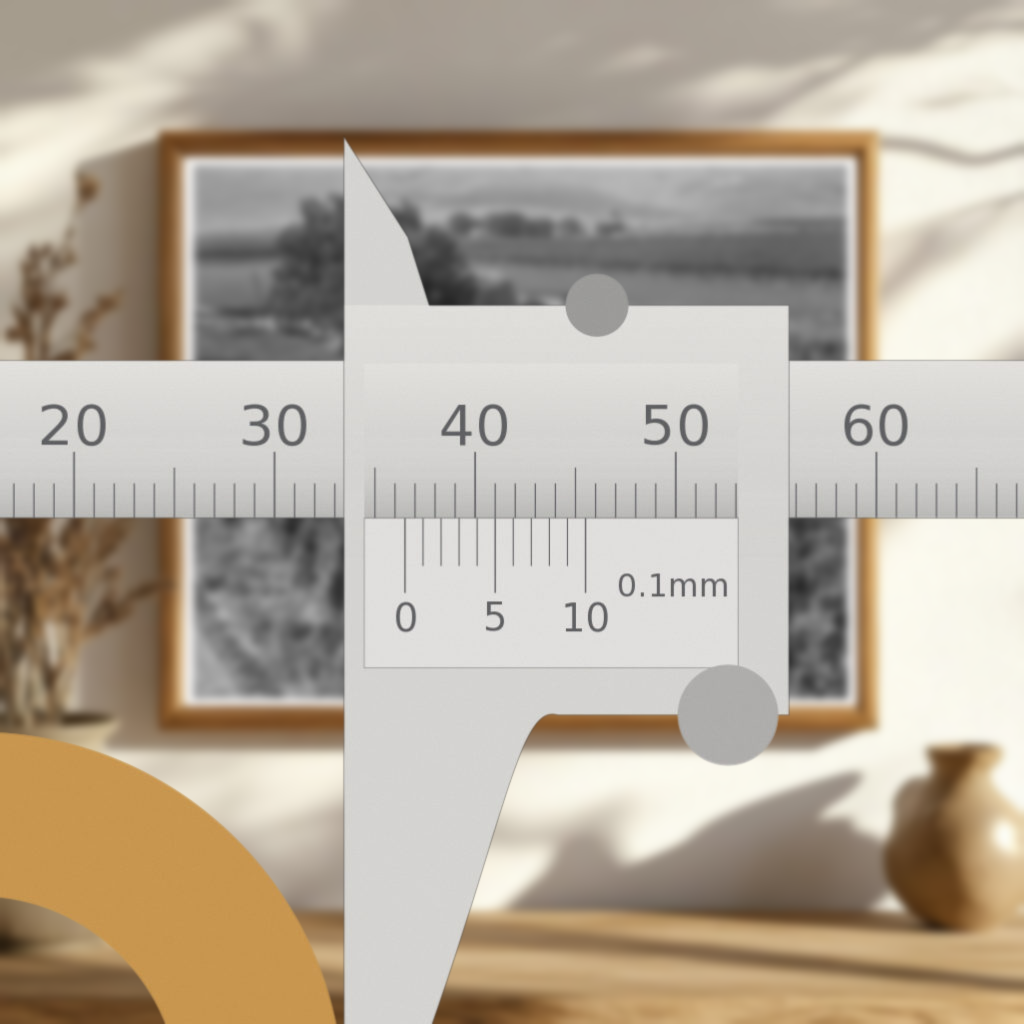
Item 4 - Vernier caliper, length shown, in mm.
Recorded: 36.5 mm
